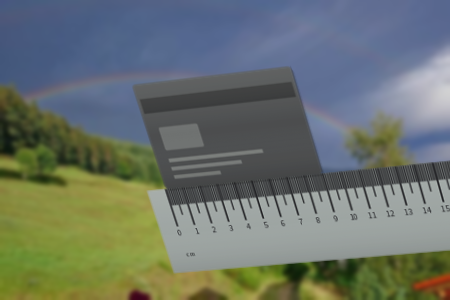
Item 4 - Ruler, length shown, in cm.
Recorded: 9 cm
